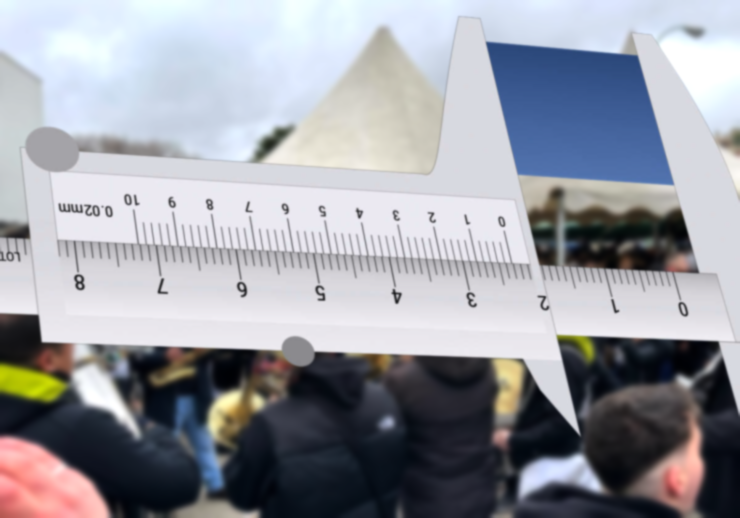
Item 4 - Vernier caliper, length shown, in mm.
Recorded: 23.2 mm
